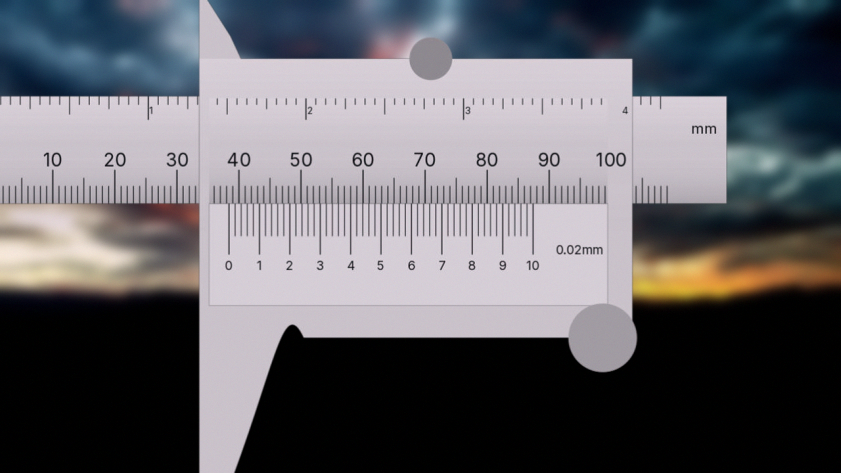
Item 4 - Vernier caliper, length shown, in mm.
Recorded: 38.4 mm
